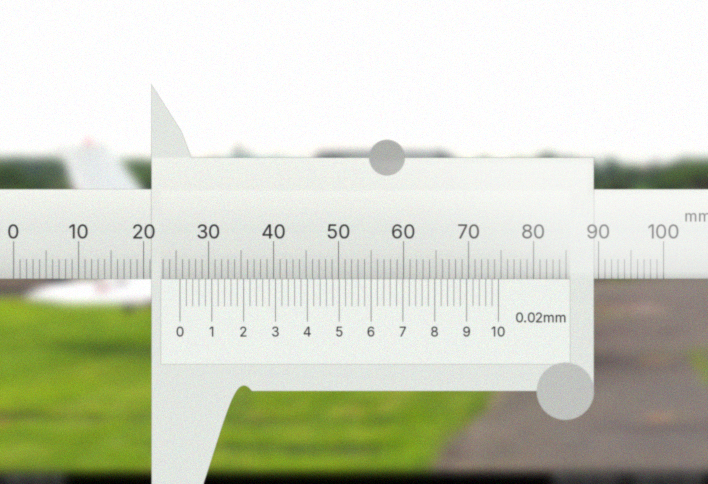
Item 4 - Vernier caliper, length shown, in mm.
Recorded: 25.6 mm
